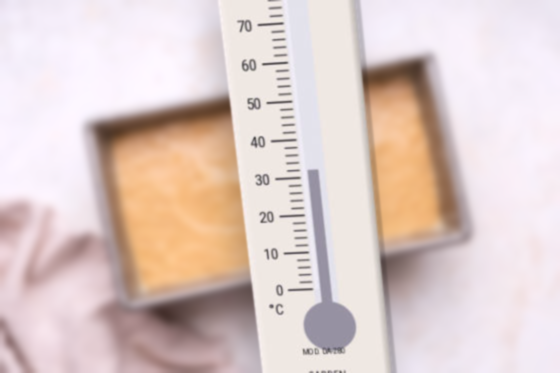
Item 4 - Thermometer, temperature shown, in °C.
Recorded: 32 °C
